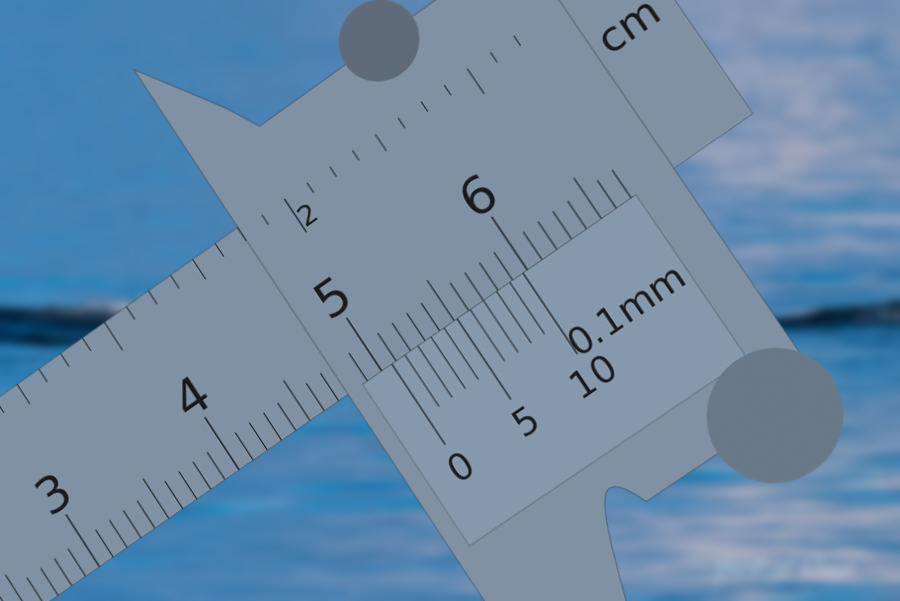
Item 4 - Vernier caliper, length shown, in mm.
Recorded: 50.7 mm
